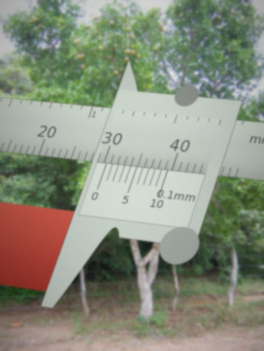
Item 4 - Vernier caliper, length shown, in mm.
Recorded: 30.4 mm
